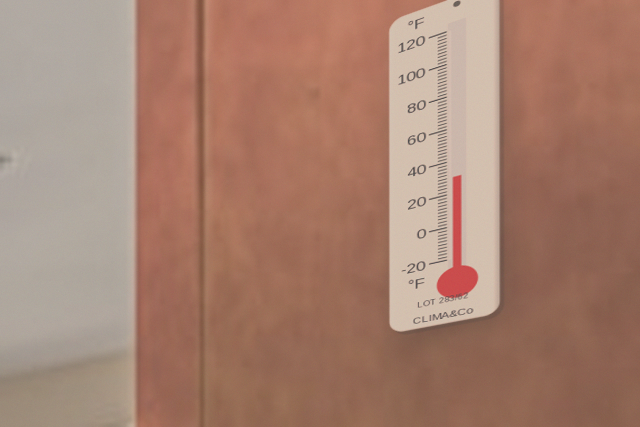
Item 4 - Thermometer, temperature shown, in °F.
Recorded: 30 °F
